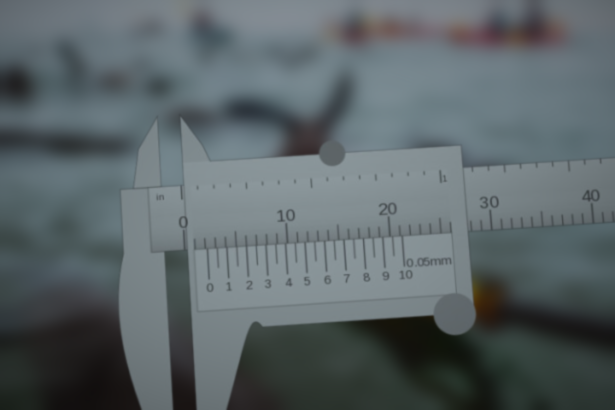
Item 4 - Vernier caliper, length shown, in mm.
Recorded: 2.2 mm
